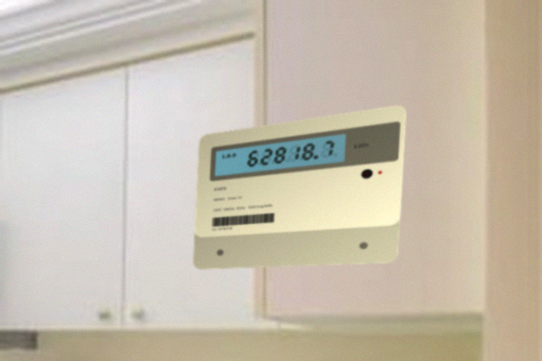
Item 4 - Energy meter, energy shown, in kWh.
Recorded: 62818.7 kWh
